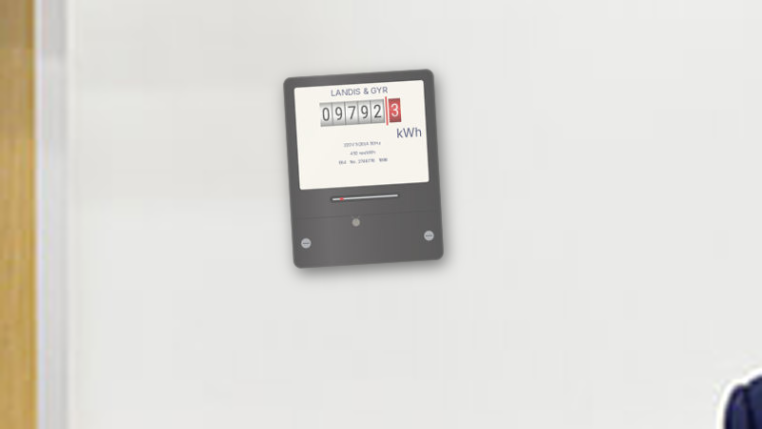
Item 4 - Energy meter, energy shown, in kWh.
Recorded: 9792.3 kWh
